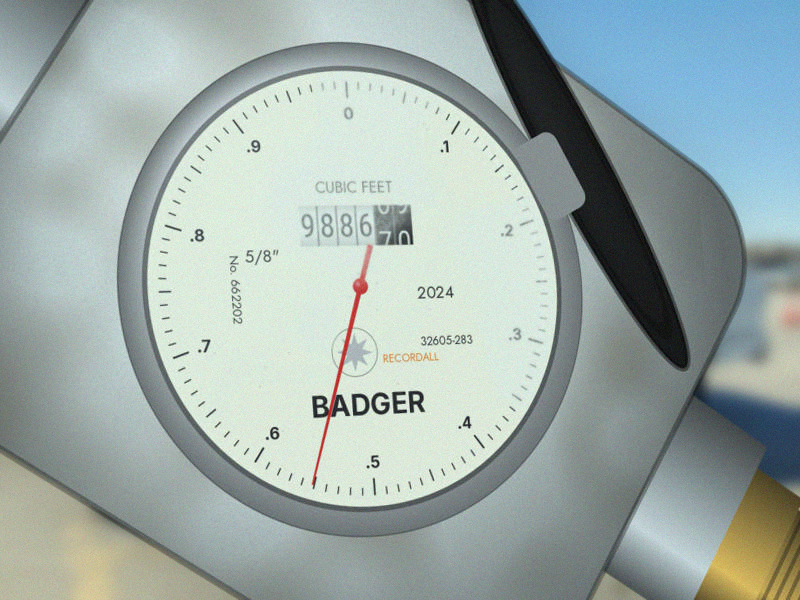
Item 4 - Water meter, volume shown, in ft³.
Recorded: 988669.55 ft³
